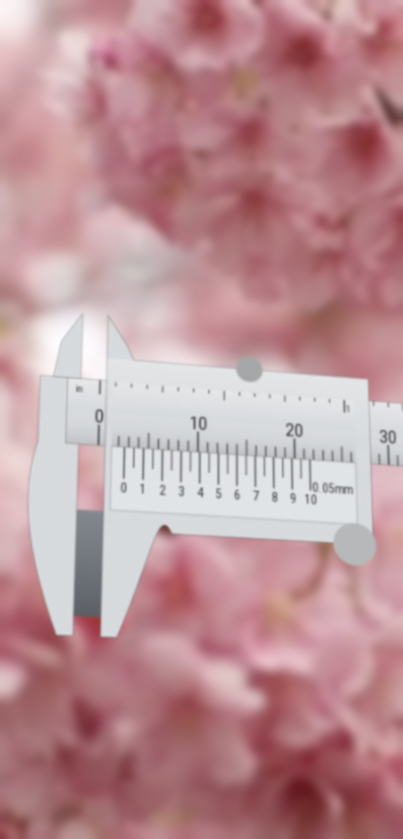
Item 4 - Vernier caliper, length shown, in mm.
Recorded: 2.6 mm
